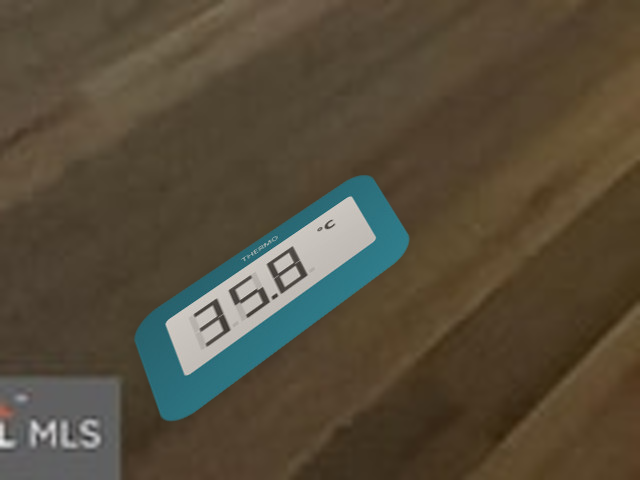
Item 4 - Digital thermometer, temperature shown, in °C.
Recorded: 35.8 °C
